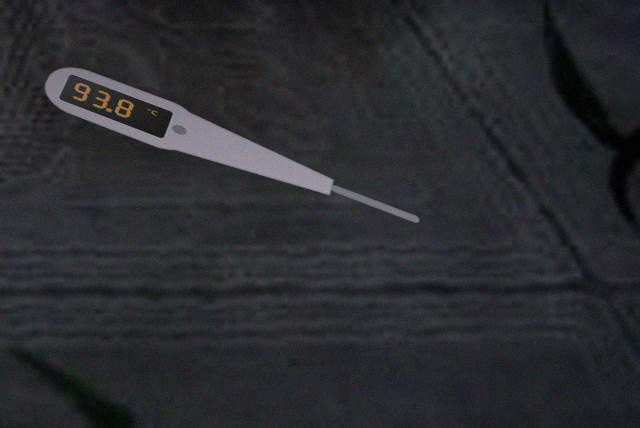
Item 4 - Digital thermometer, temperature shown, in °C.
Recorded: 93.8 °C
